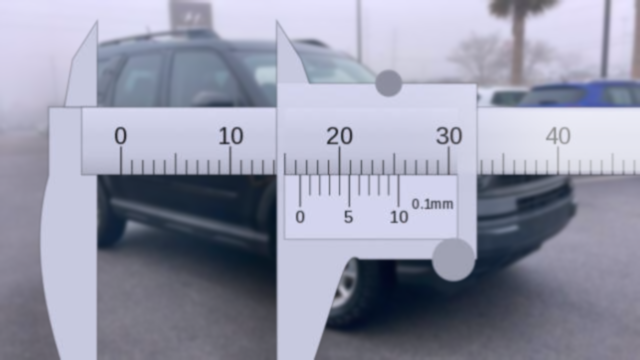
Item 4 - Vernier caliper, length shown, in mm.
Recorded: 16.4 mm
